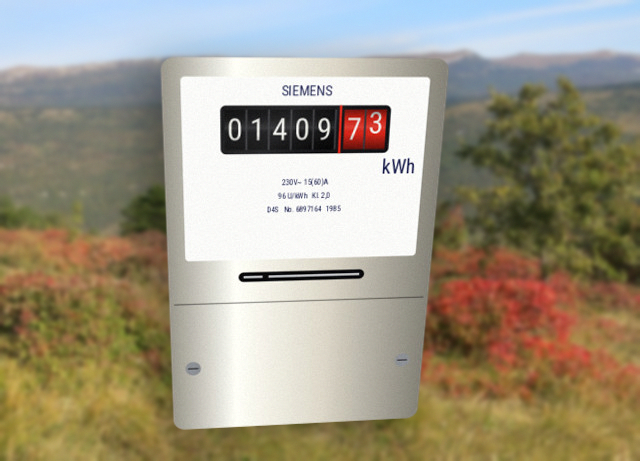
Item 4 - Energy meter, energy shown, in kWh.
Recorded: 1409.73 kWh
